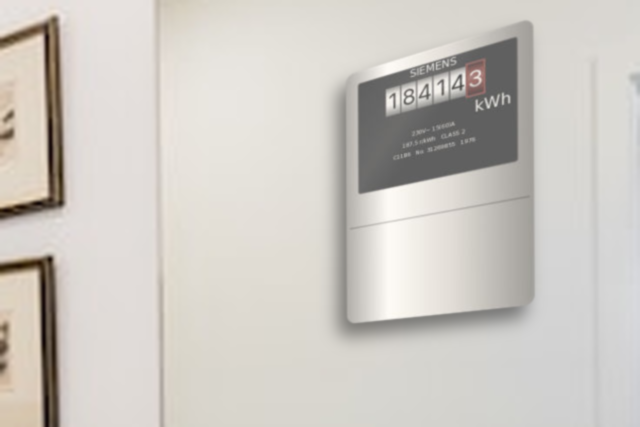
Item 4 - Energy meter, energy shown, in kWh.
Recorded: 18414.3 kWh
